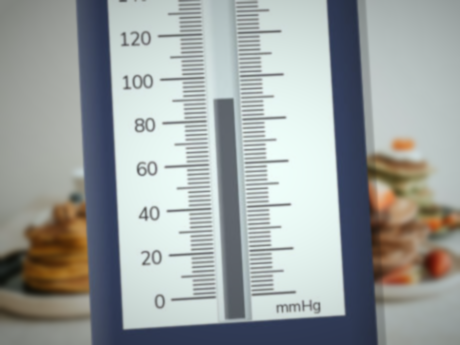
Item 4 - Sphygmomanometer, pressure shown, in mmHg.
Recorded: 90 mmHg
